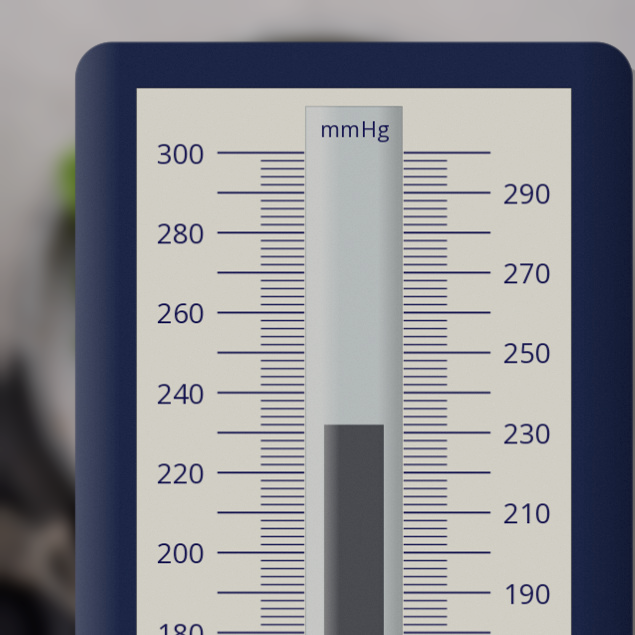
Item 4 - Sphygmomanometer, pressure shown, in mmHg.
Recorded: 232 mmHg
